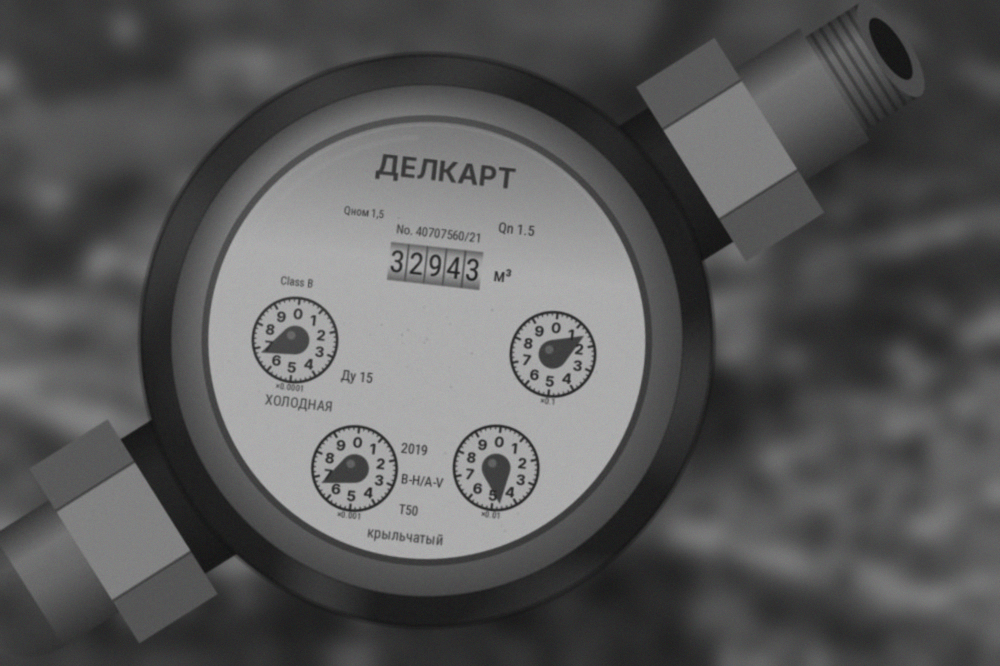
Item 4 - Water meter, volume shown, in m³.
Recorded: 32943.1466 m³
